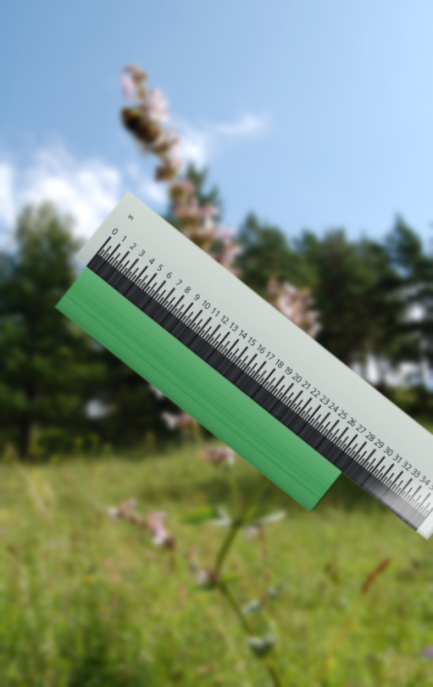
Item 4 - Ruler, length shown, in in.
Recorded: 28 in
